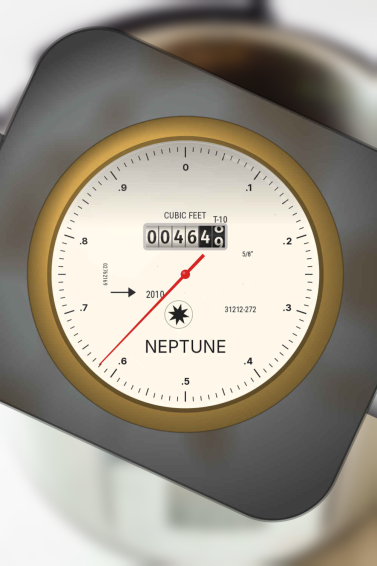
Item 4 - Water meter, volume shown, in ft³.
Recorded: 4648.62 ft³
